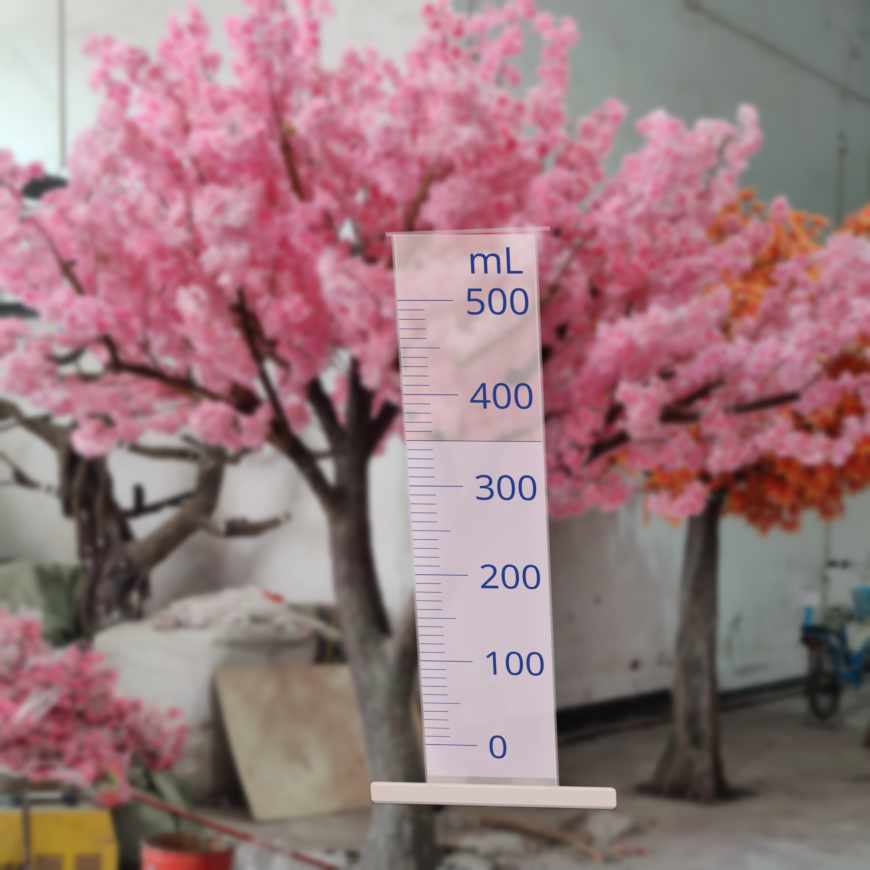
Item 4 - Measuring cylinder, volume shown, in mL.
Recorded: 350 mL
